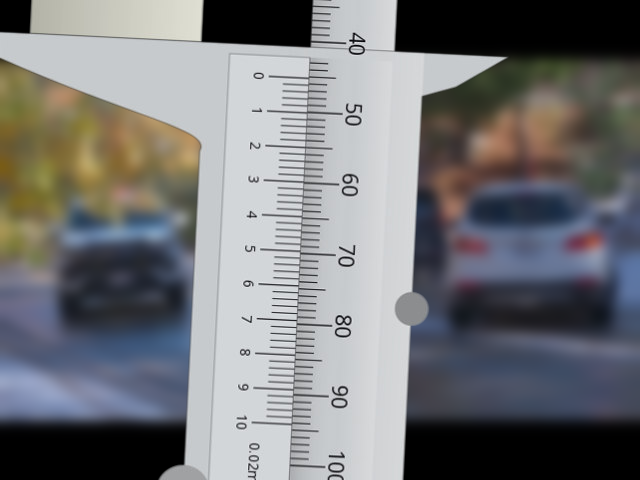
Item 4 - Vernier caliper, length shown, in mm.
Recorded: 45.2 mm
